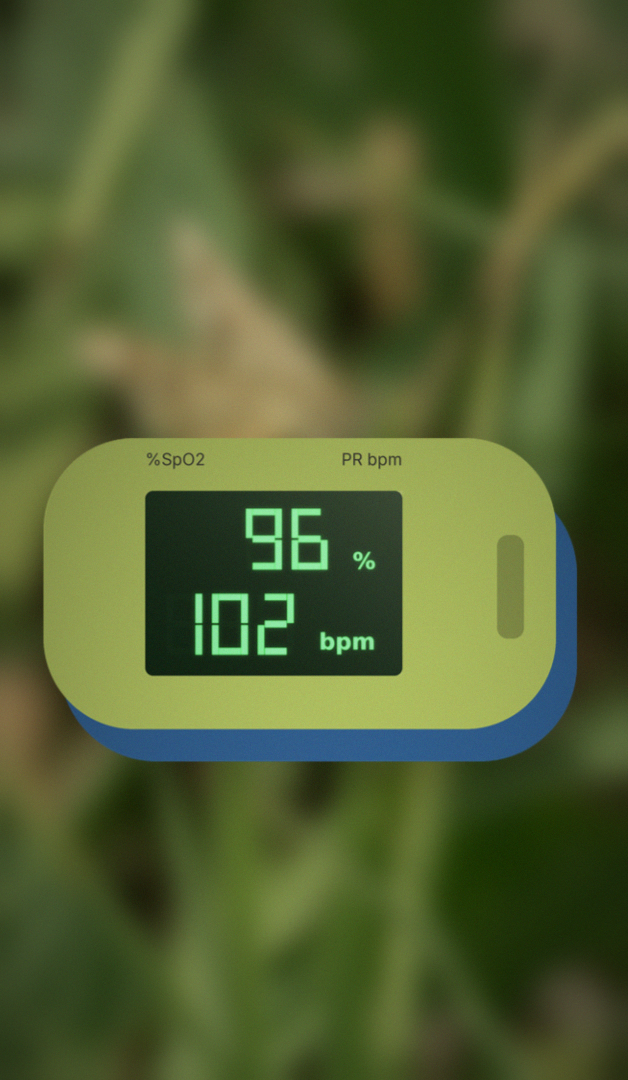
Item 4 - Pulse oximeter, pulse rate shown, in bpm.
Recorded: 102 bpm
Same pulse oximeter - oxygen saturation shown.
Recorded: 96 %
